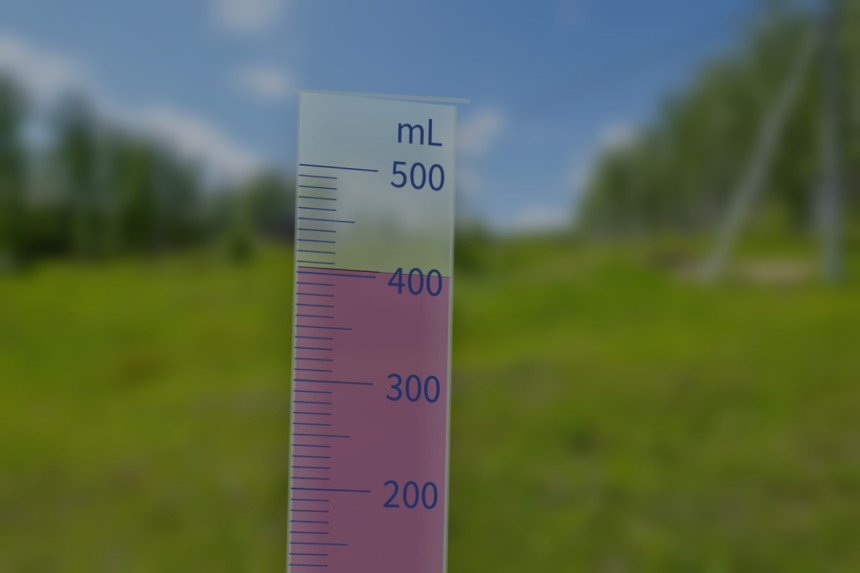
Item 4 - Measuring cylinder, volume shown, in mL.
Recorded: 405 mL
